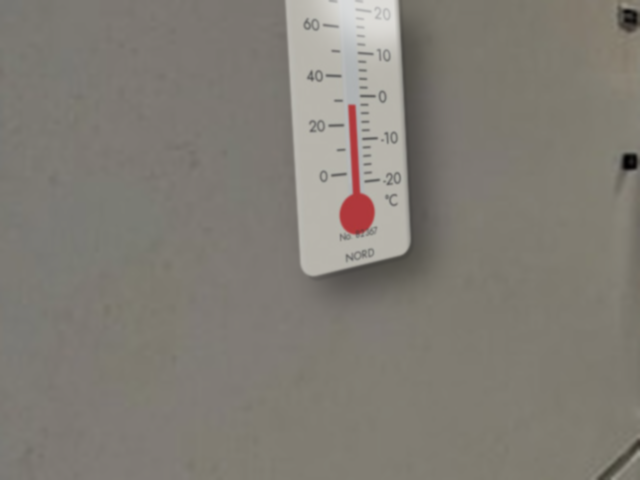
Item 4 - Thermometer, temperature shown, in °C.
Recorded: -2 °C
